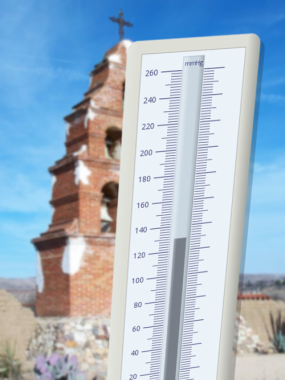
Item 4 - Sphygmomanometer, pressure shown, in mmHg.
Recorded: 130 mmHg
